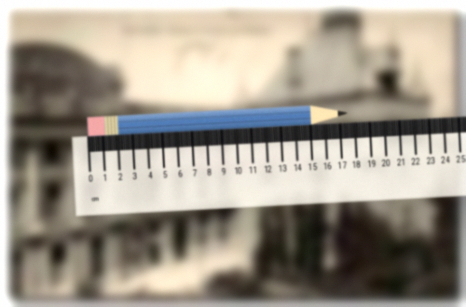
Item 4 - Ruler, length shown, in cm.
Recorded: 17.5 cm
